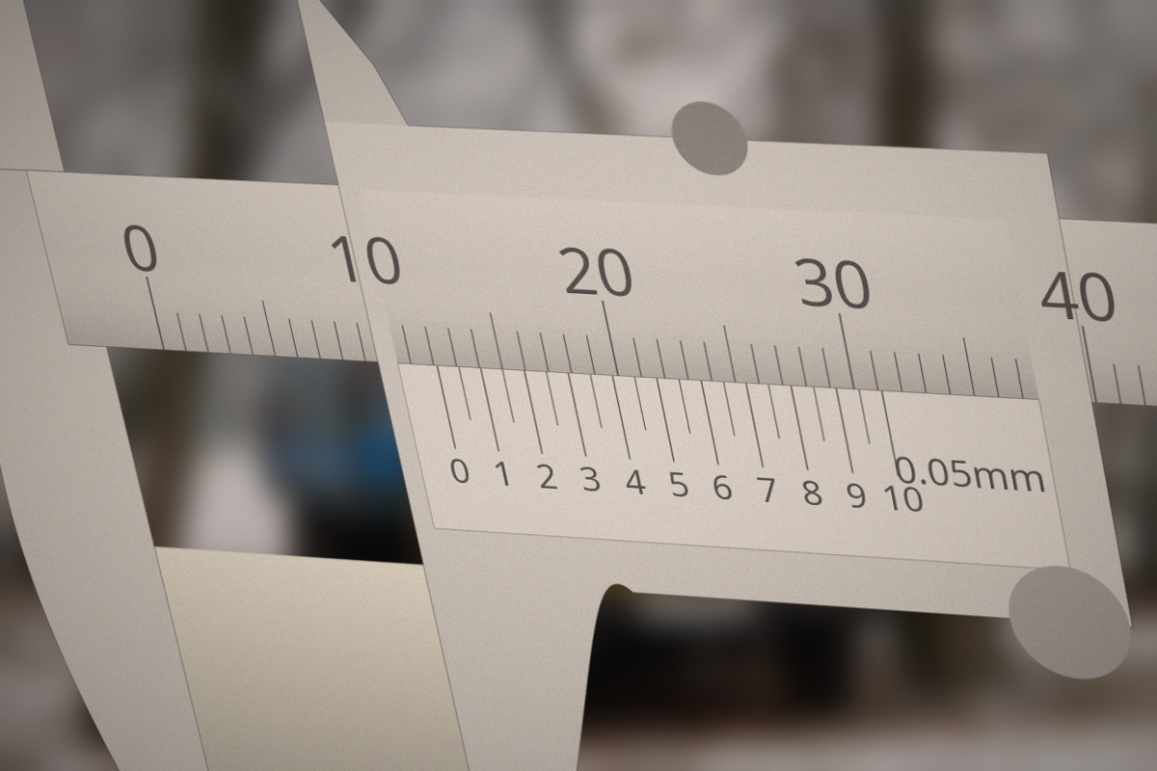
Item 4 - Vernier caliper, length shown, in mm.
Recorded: 12.15 mm
